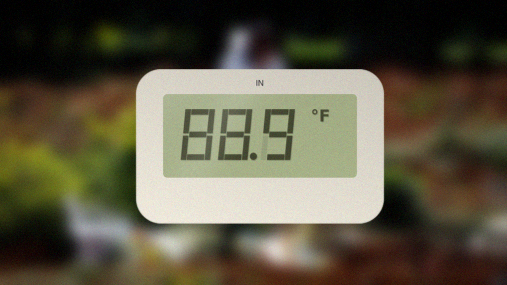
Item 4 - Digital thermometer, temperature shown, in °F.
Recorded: 88.9 °F
